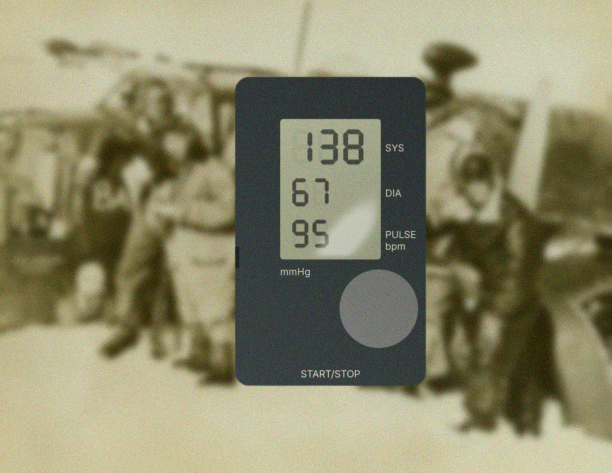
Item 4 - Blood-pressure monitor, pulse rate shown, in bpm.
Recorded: 95 bpm
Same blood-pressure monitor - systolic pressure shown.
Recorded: 138 mmHg
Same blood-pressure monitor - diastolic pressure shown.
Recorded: 67 mmHg
